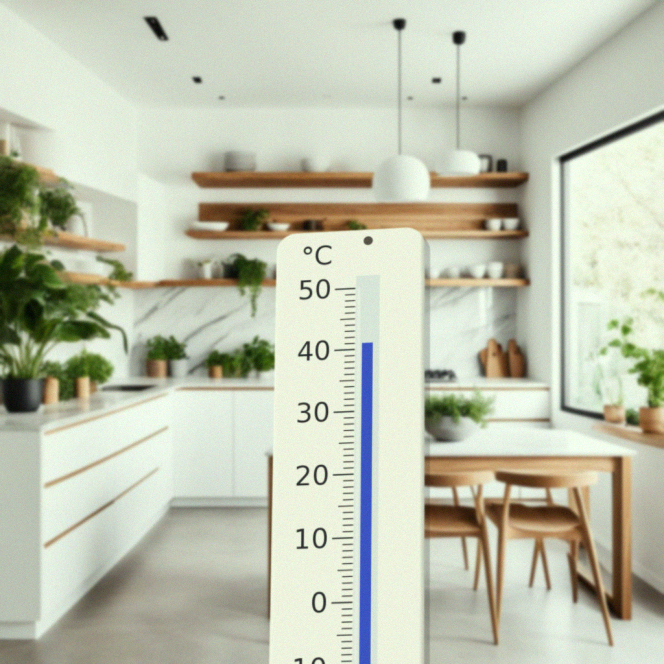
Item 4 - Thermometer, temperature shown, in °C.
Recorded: 41 °C
